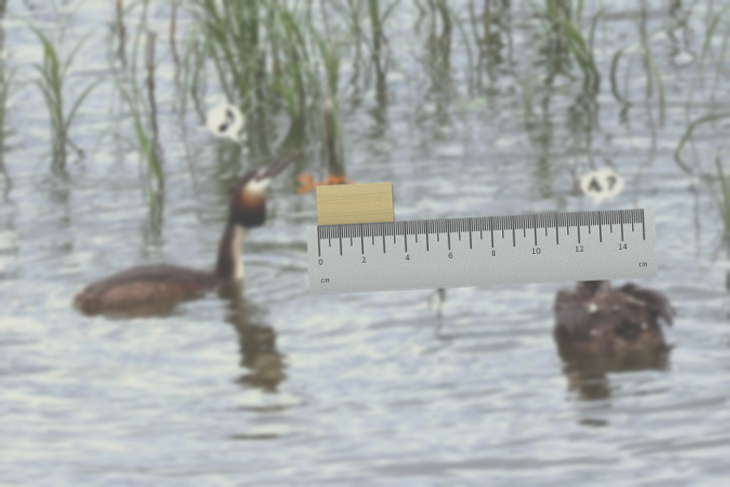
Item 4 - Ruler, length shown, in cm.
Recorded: 3.5 cm
